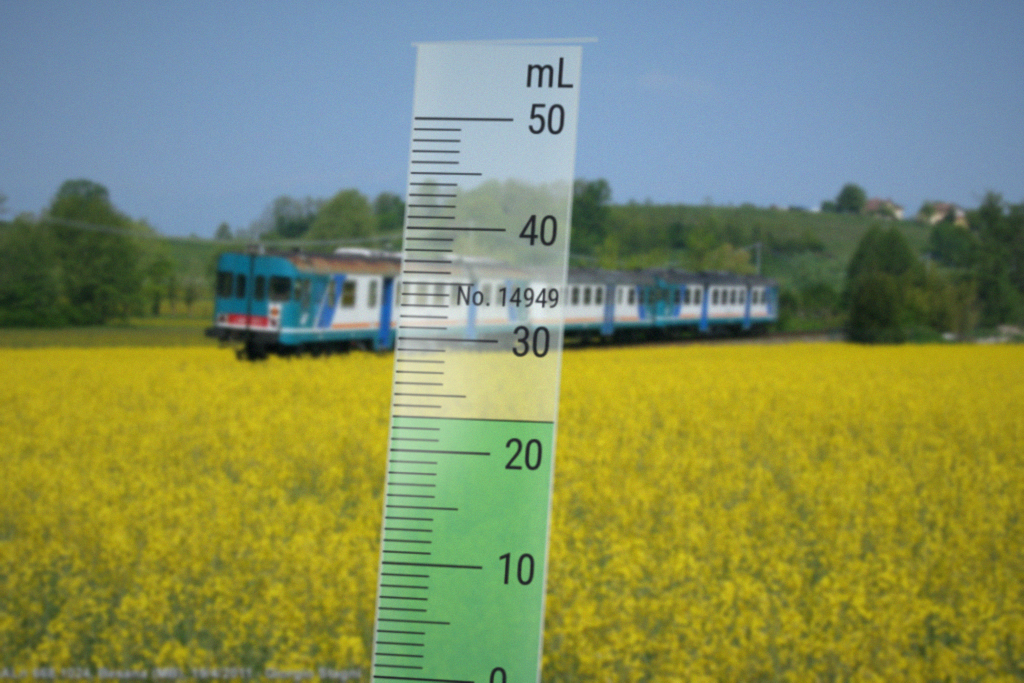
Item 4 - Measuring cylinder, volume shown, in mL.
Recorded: 23 mL
